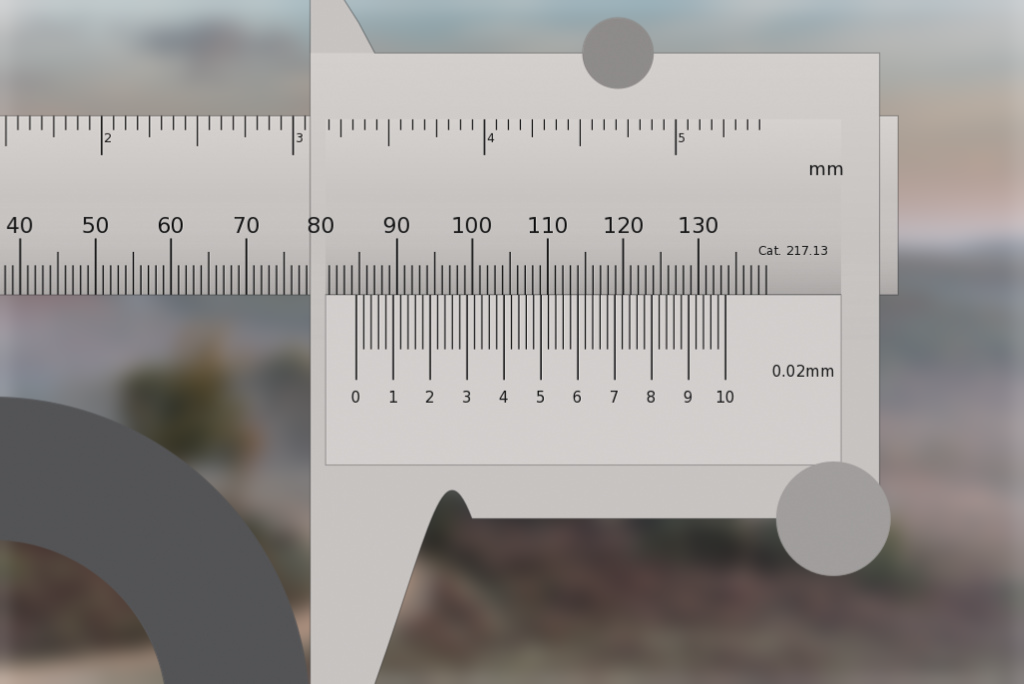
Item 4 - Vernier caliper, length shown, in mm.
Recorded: 84.6 mm
